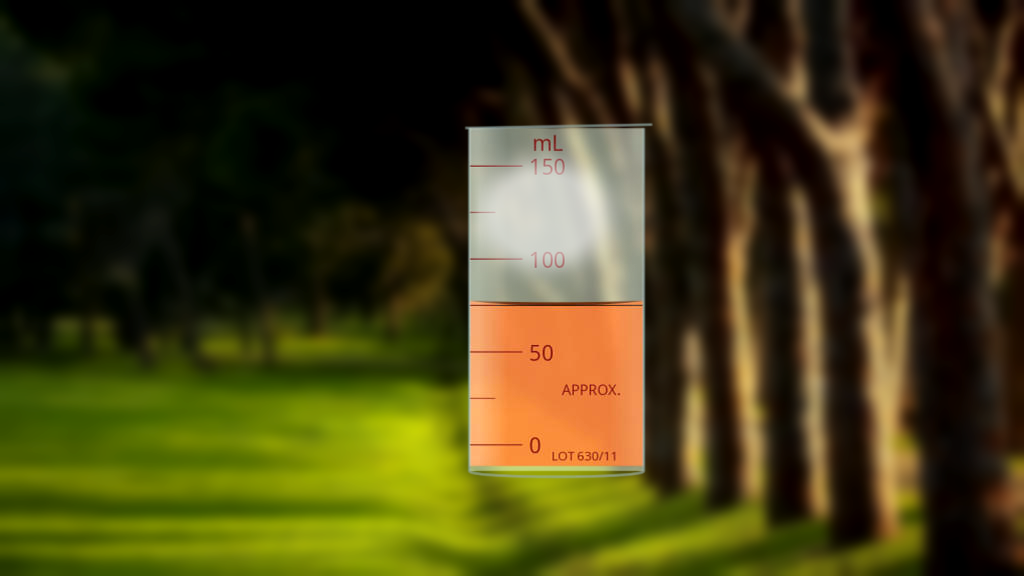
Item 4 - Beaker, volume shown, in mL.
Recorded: 75 mL
